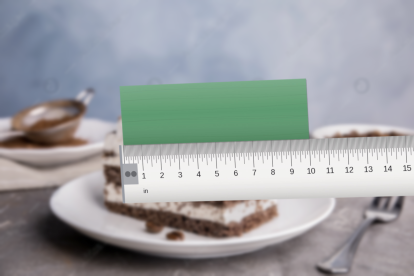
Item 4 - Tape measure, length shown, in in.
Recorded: 10 in
